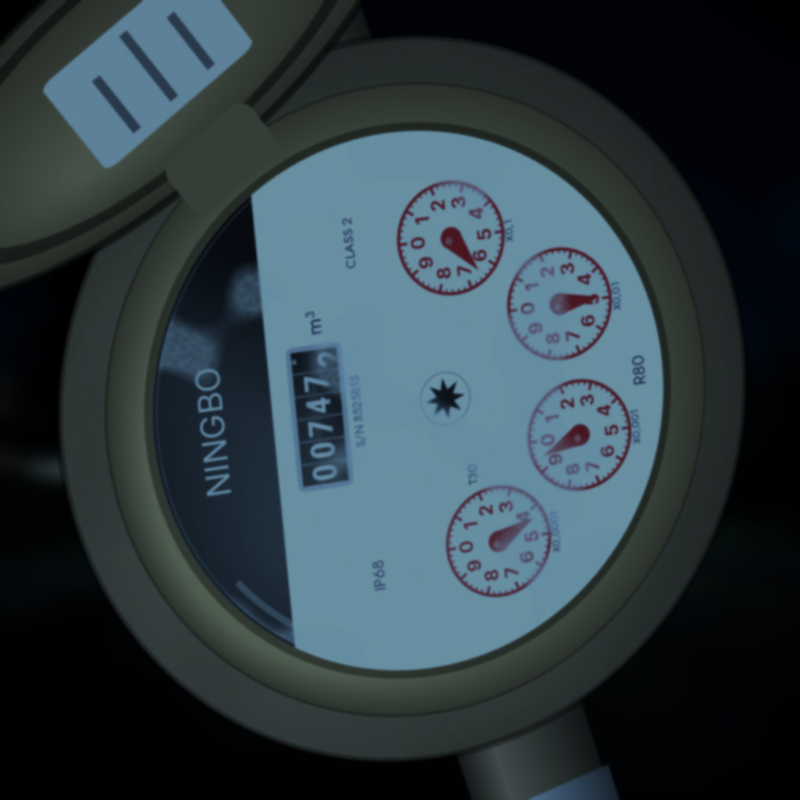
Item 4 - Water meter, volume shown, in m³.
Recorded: 7471.6494 m³
